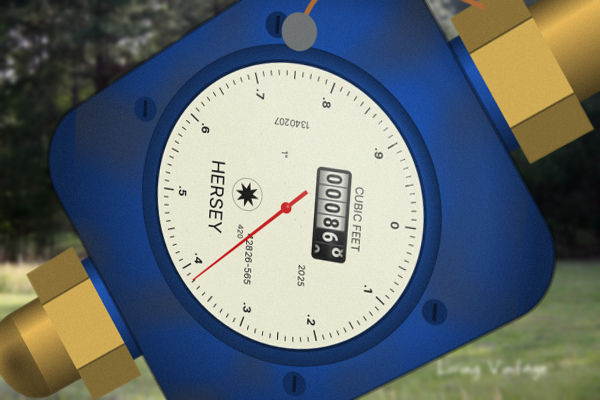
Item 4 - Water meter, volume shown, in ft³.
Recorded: 868.38 ft³
